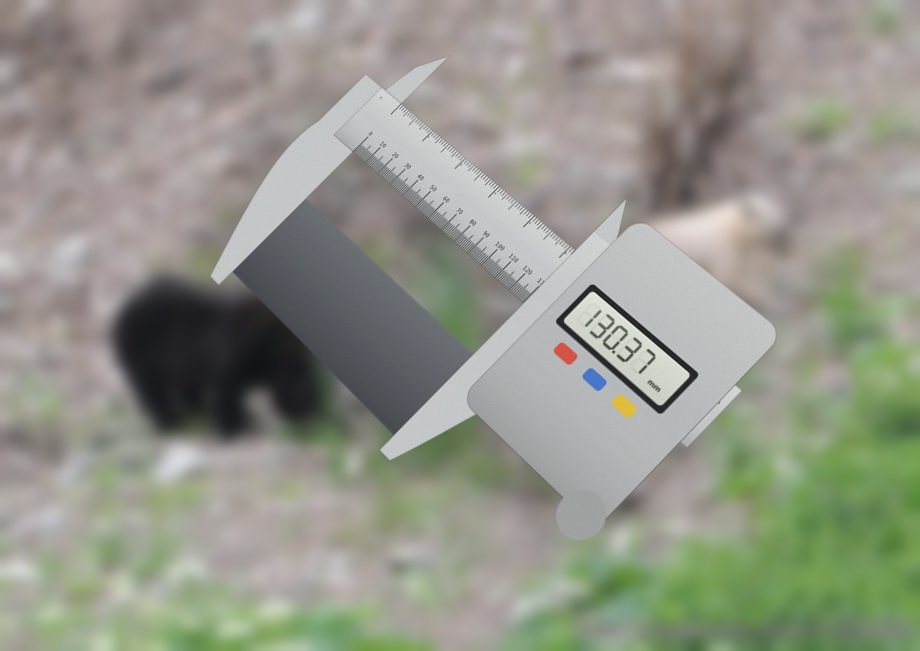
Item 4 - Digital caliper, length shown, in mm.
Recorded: 130.37 mm
